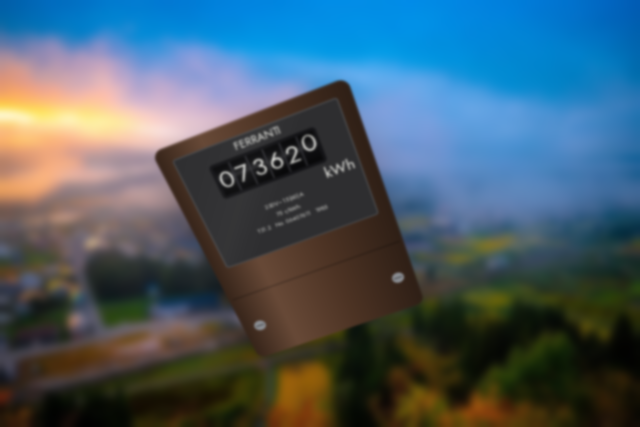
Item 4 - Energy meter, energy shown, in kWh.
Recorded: 73620 kWh
